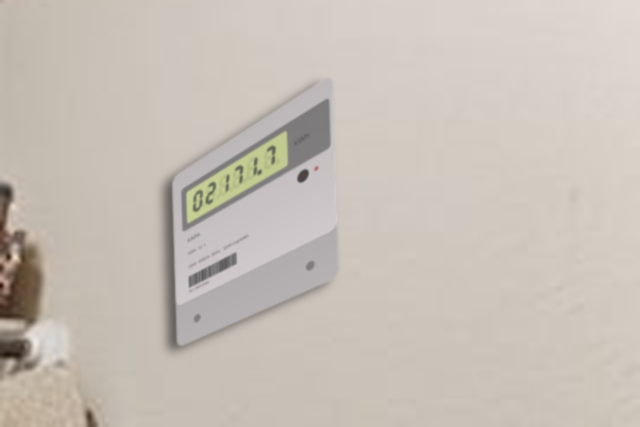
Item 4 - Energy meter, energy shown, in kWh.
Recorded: 2171.7 kWh
